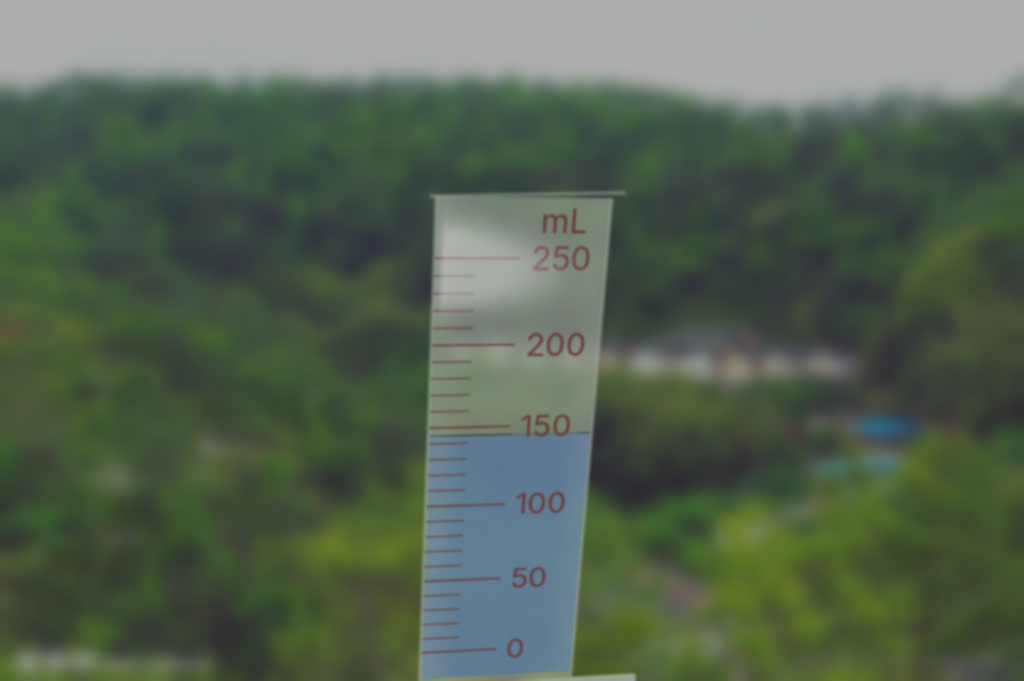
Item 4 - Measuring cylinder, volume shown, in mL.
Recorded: 145 mL
